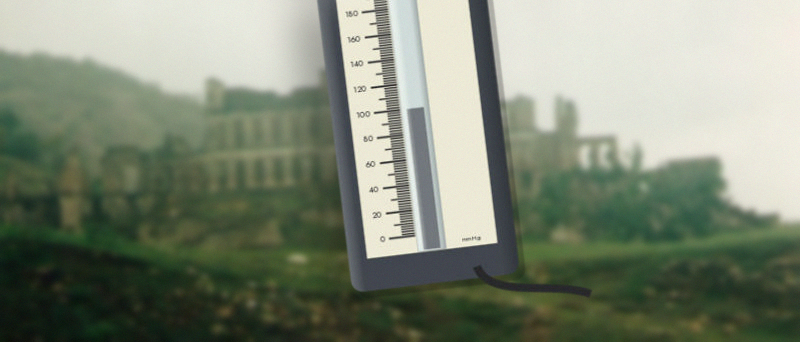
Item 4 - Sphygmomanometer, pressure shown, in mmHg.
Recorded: 100 mmHg
